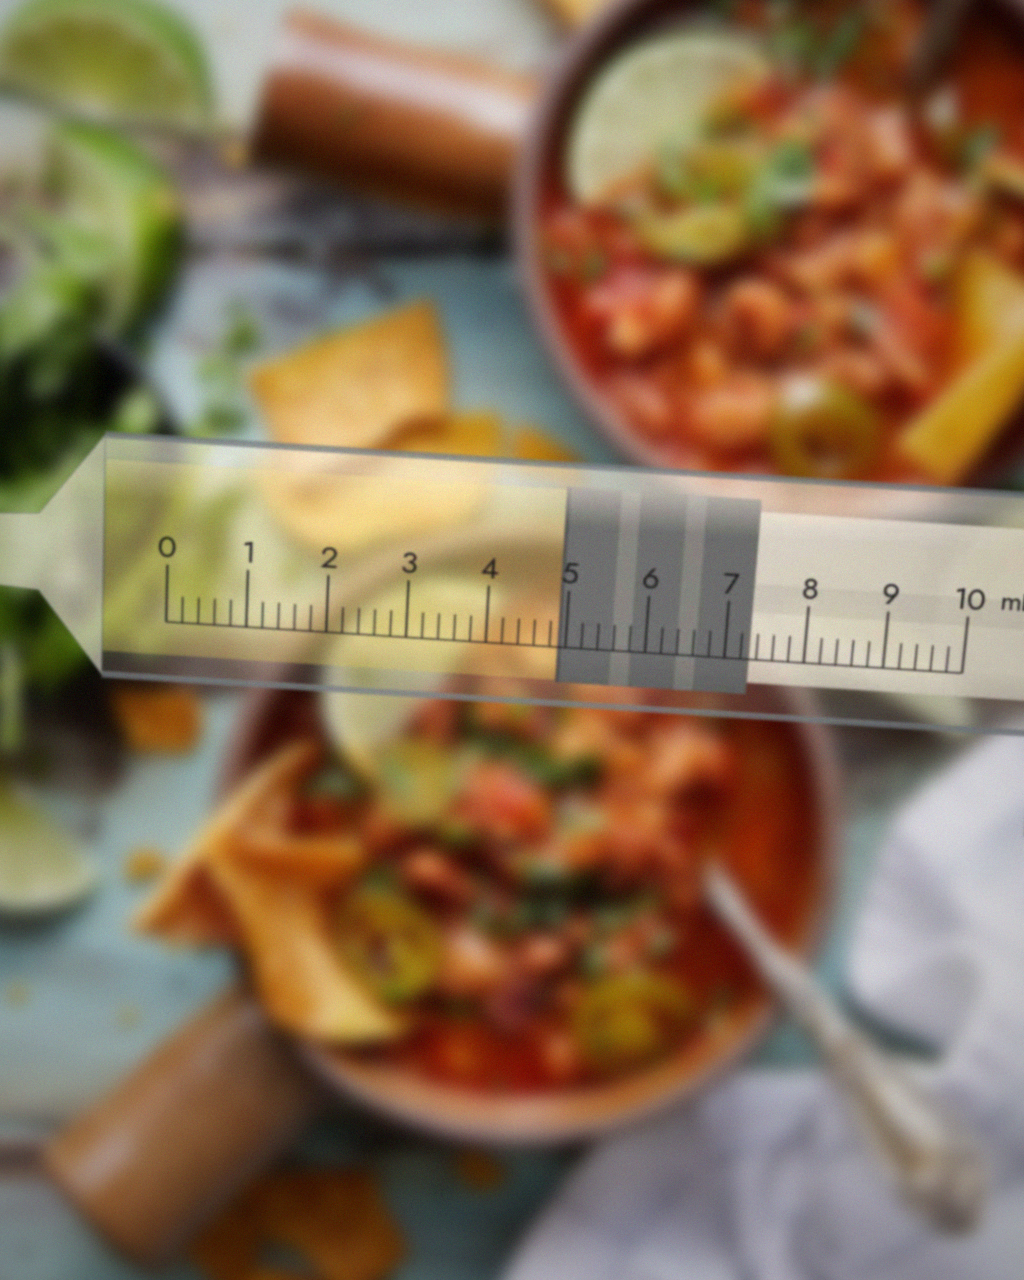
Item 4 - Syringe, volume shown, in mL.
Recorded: 4.9 mL
